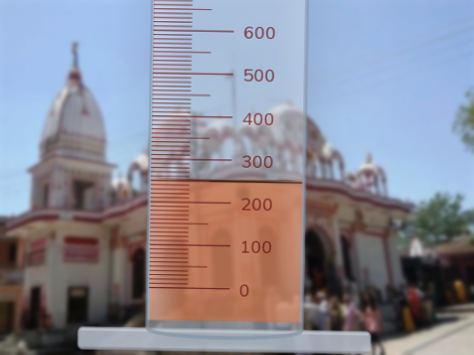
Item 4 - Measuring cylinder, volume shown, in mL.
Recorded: 250 mL
